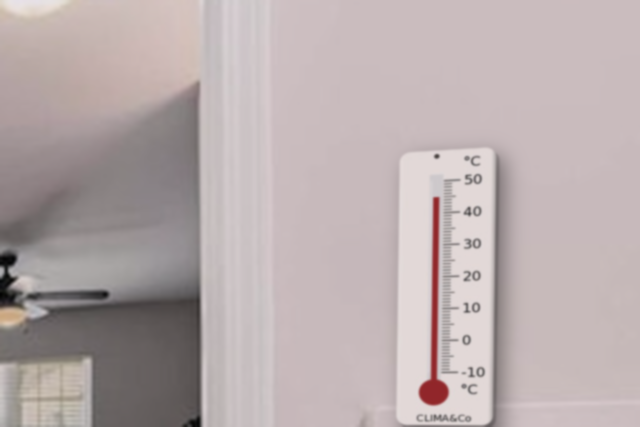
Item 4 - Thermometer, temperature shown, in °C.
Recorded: 45 °C
